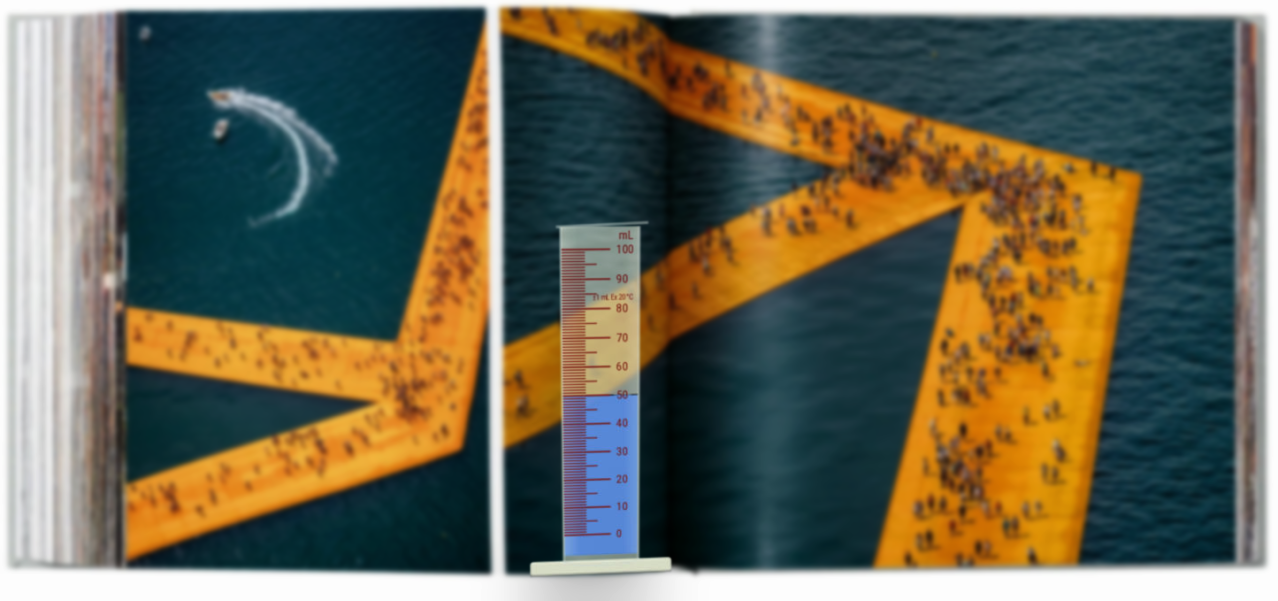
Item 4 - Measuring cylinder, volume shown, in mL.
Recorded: 50 mL
